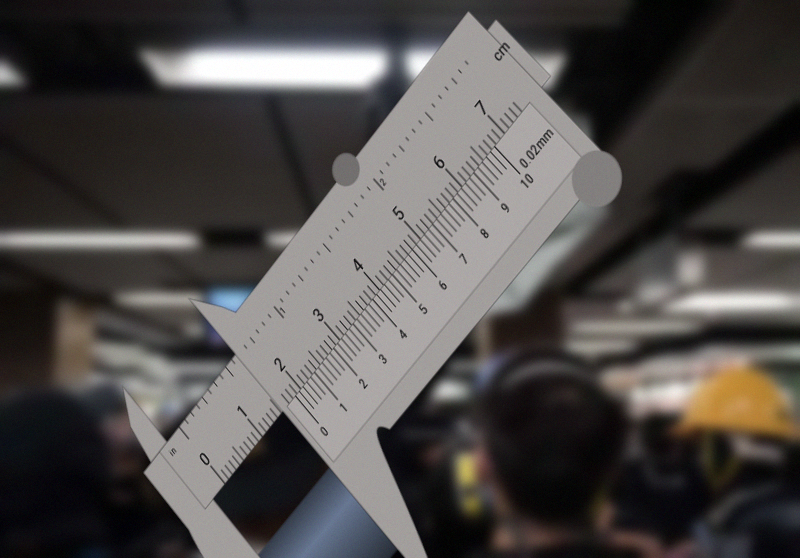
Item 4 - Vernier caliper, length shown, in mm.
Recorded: 18.6 mm
